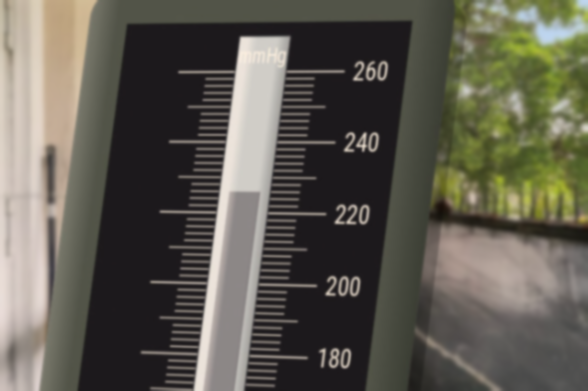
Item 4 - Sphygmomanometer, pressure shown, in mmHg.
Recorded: 226 mmHg
